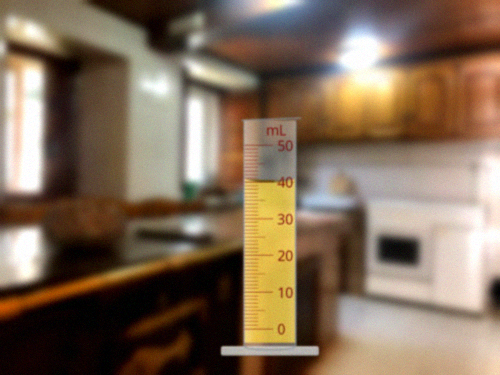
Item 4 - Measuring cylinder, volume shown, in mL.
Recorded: 40 mL
